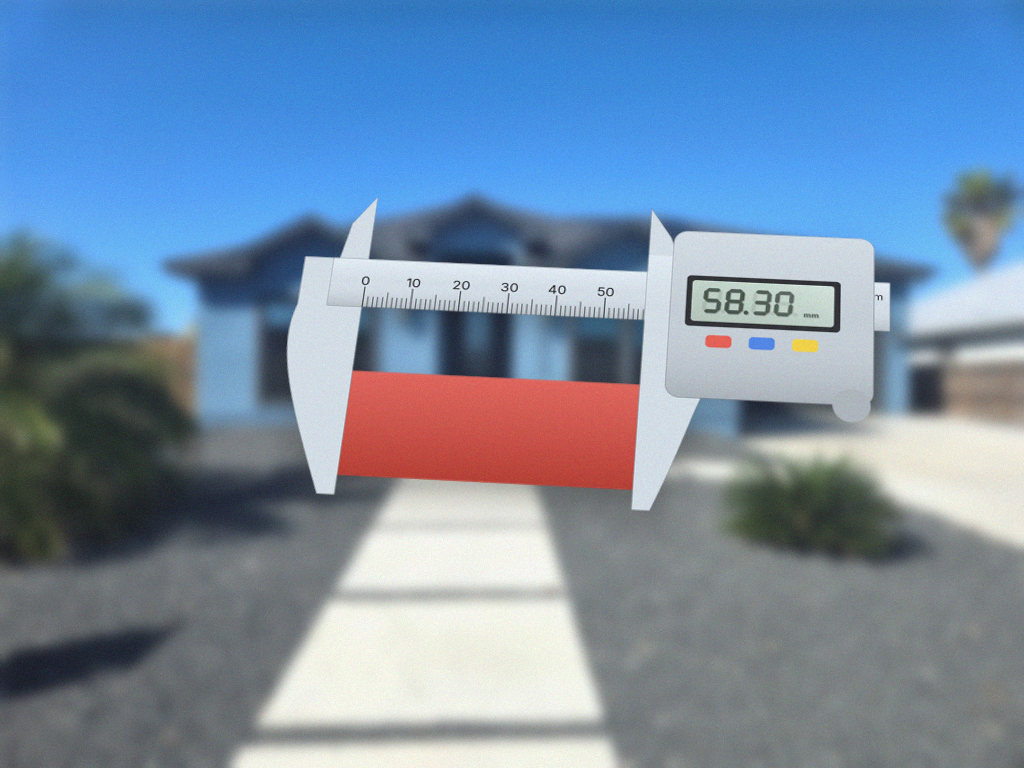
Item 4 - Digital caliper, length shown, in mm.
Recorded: 58.30 mm
